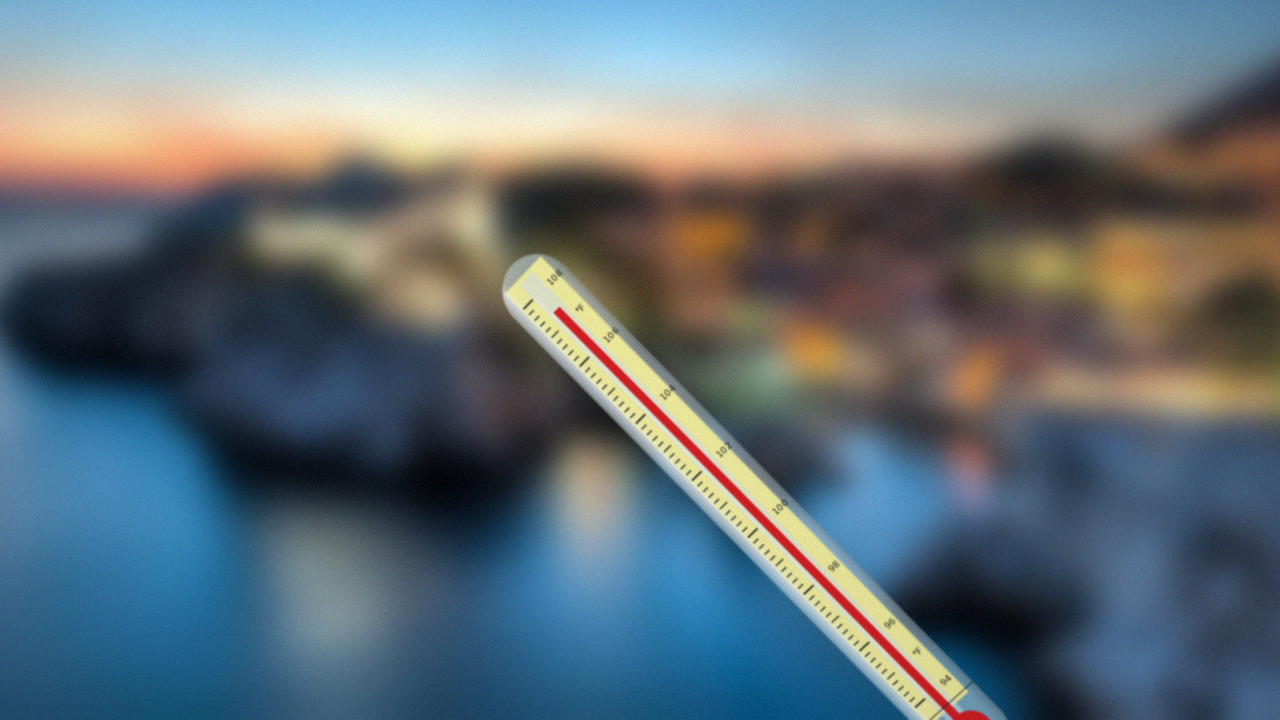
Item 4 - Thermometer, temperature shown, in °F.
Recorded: 107.4 °F
